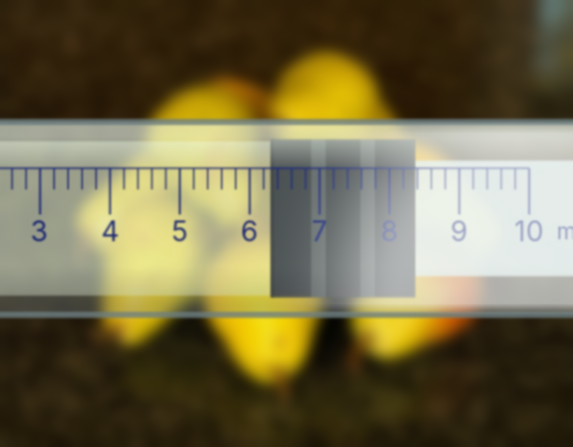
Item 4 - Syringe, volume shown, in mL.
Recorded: 6.3 mL
